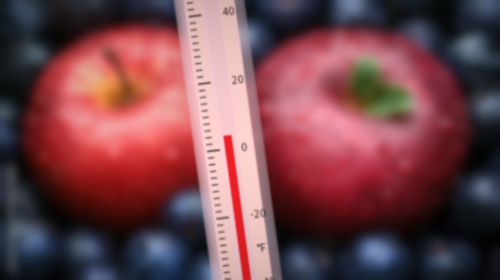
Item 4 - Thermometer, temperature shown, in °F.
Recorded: 4 °F
